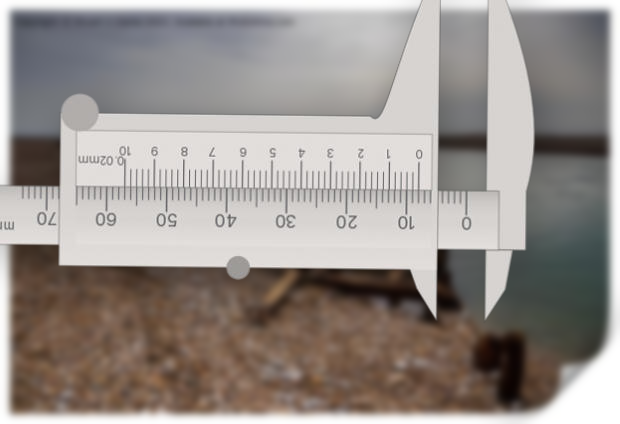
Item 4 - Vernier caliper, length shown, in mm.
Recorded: 8.0 mm
